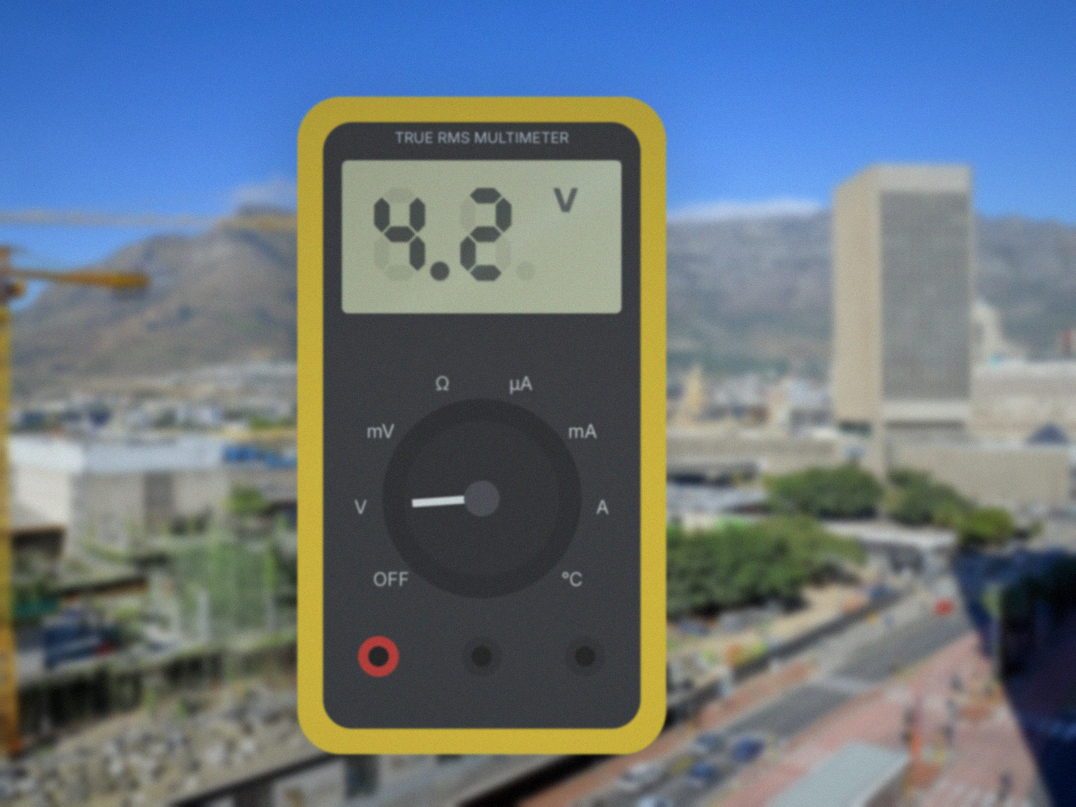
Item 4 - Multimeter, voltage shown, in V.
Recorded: 4.2 V
